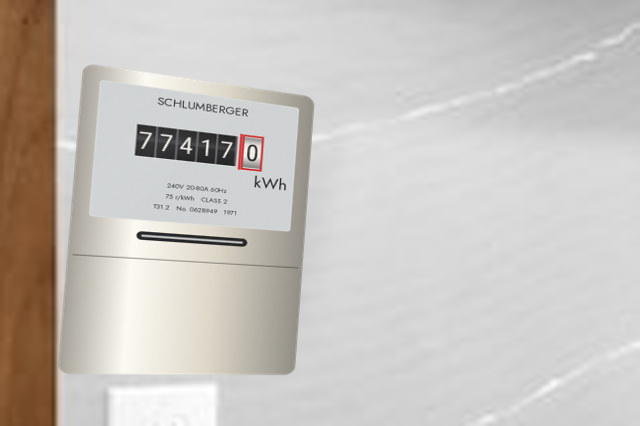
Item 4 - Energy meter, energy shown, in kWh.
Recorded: 77417.0 kWh
